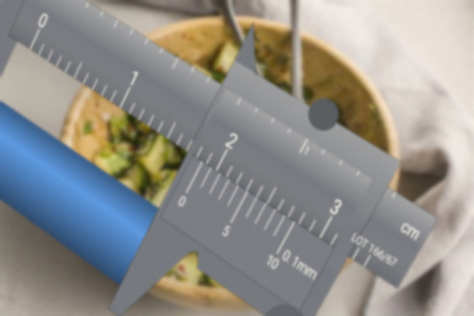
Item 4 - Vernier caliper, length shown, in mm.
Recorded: 18.6 mm
